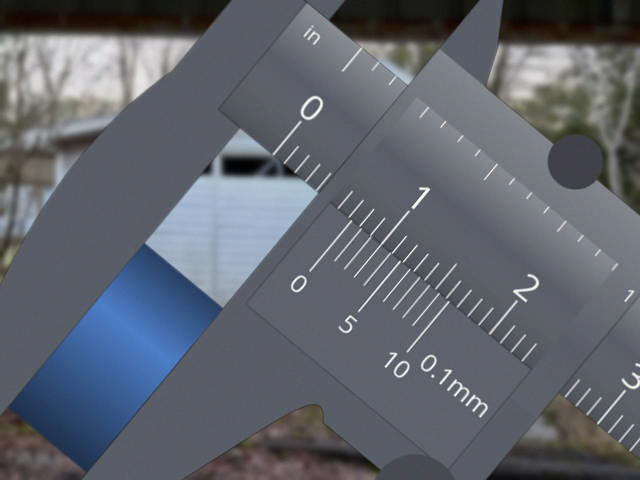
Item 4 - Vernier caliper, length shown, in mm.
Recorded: 7.3 mm
